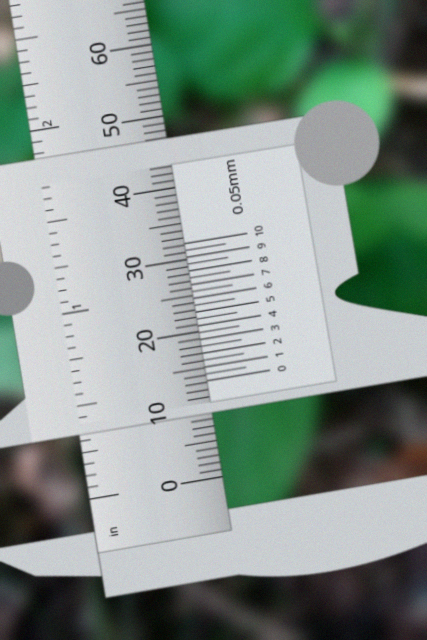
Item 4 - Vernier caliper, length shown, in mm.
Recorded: 13.2 mm
